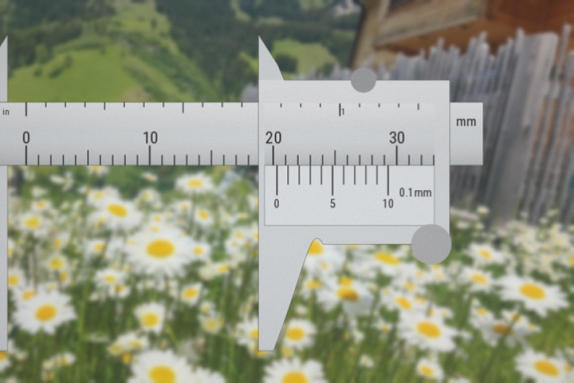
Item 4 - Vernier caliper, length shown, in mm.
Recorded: 20.3 mm
